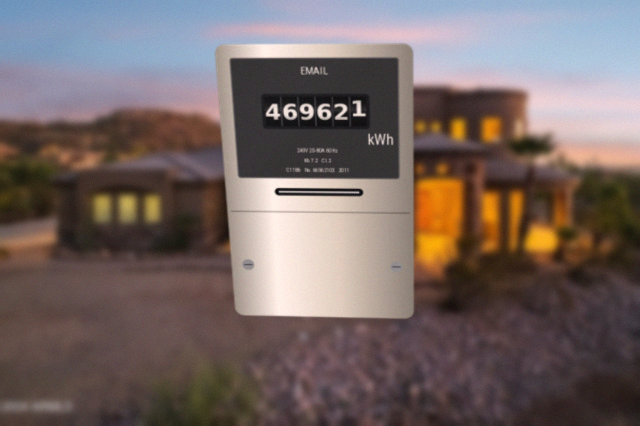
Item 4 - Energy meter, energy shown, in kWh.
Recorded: 469621 kWh
